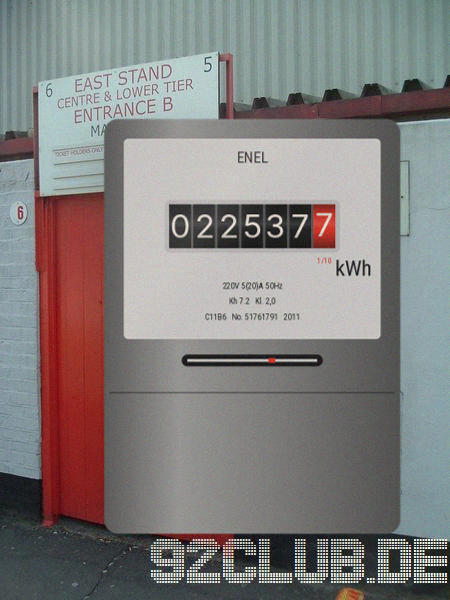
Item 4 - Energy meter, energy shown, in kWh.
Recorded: 22537.7 kWh
